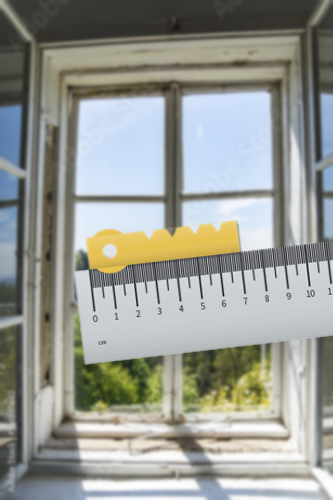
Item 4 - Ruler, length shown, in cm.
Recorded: 7 cm
